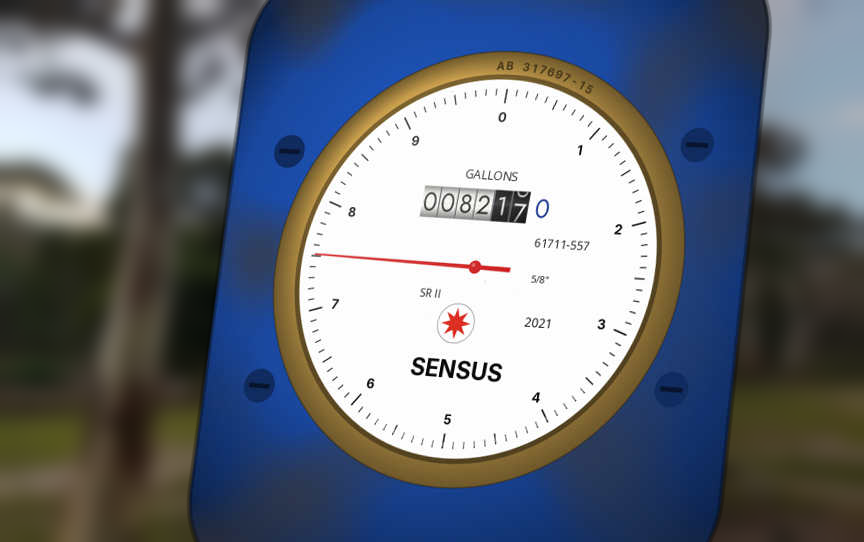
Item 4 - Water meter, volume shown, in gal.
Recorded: 82167.5 gal
